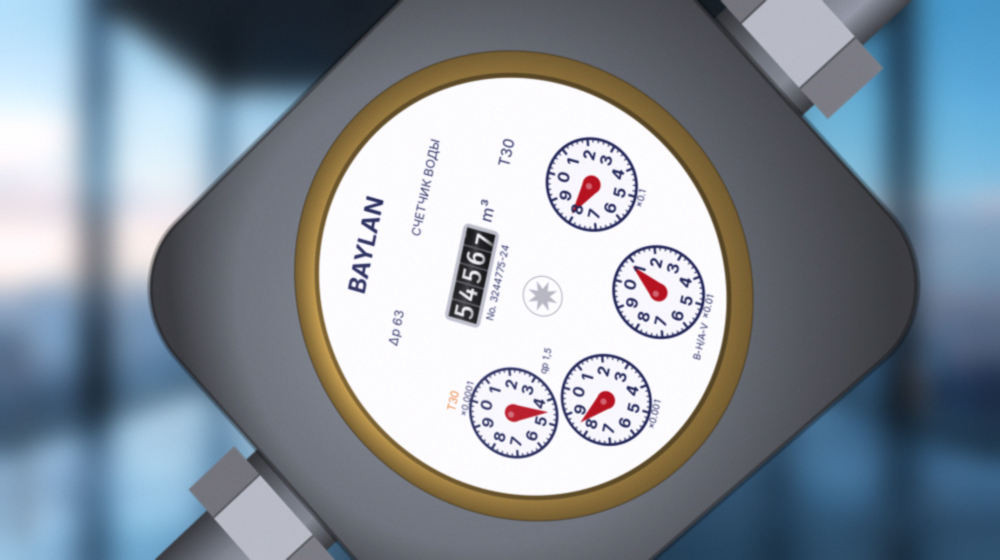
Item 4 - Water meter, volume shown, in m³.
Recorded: 54566.8084 m³
